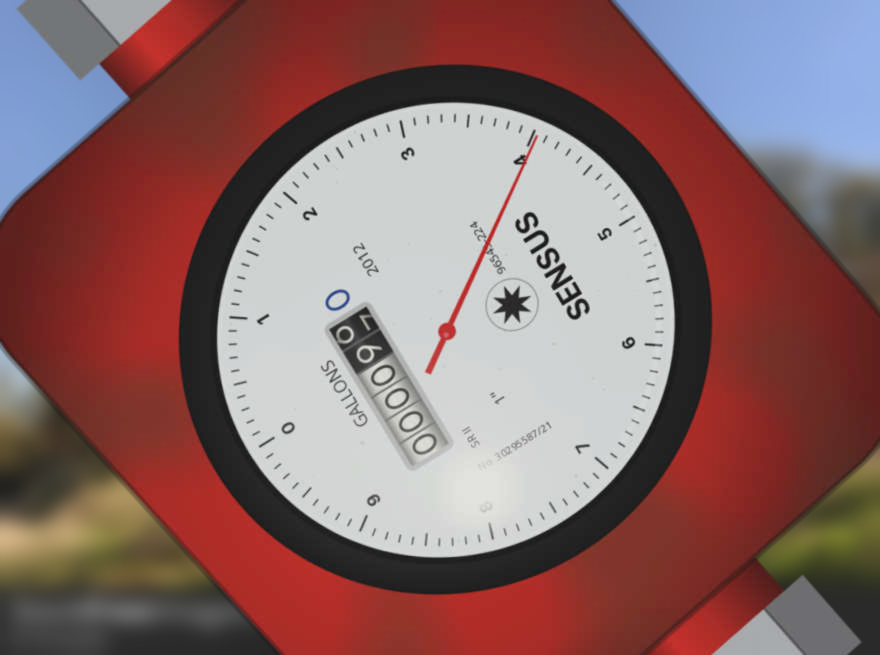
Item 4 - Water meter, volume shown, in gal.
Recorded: 964.0 gal
